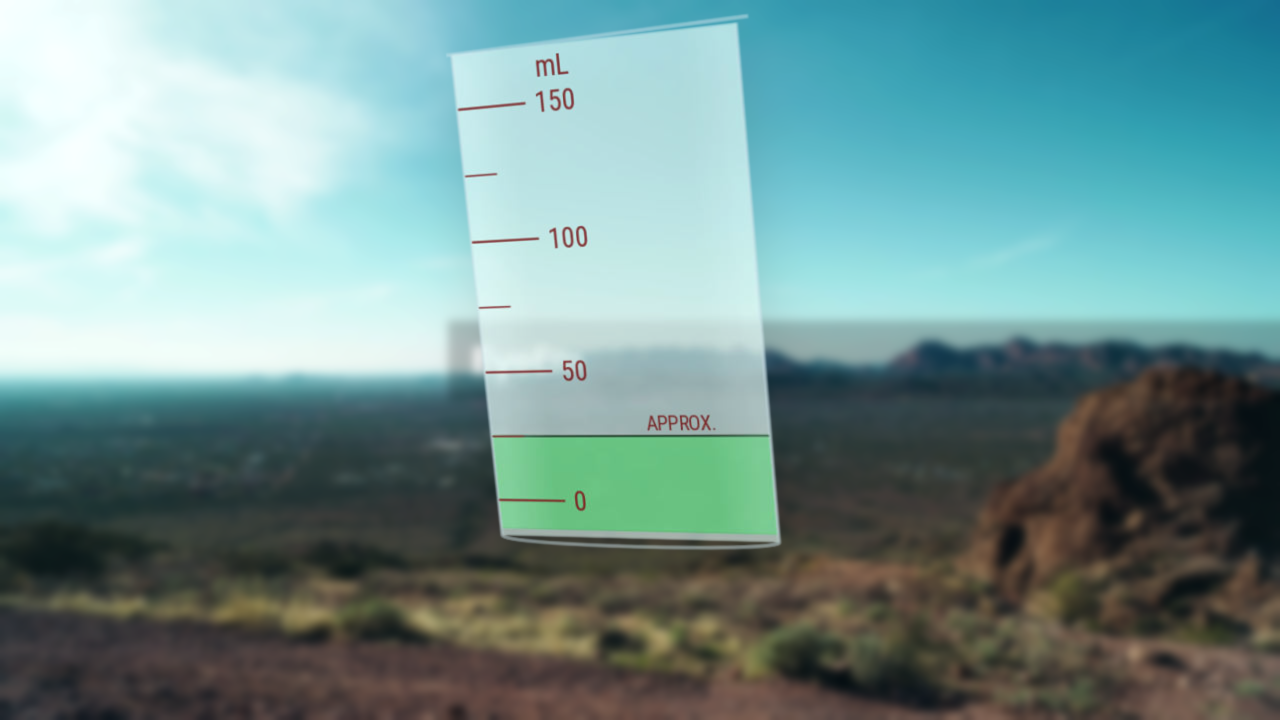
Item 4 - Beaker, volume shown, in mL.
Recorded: 25 mL
